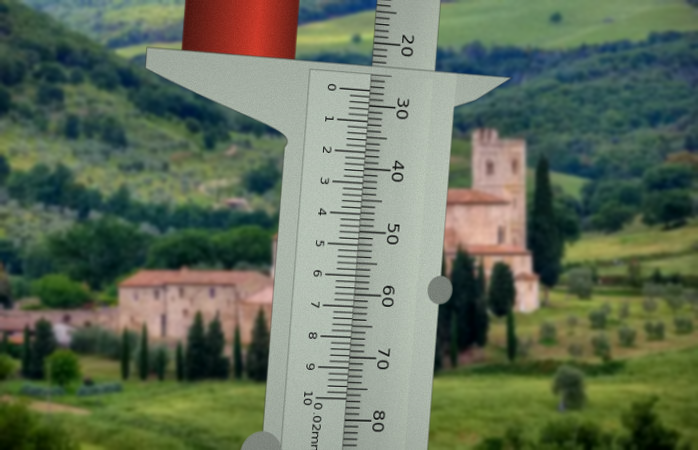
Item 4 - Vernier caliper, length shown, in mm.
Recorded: 27.6 mm
